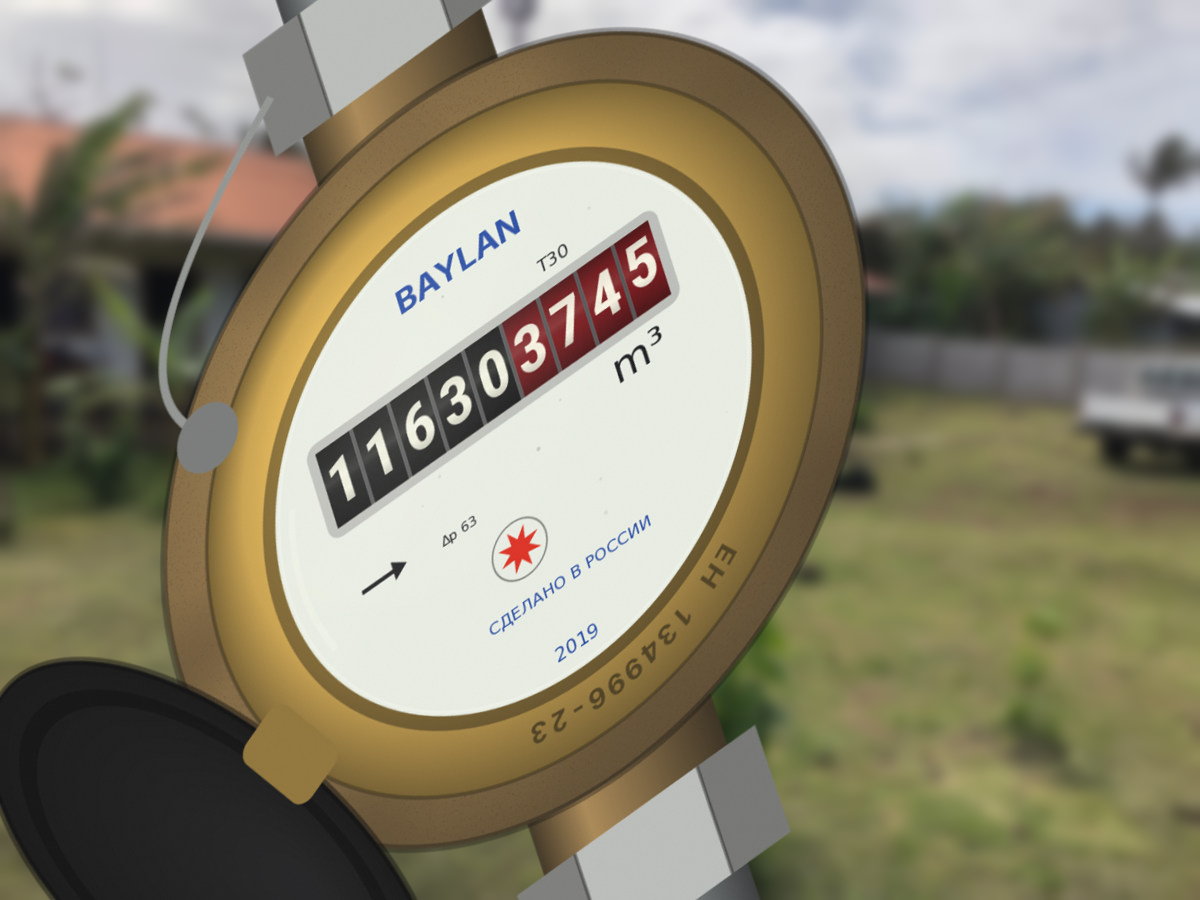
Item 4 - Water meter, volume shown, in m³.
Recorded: 11630.3745 m³
